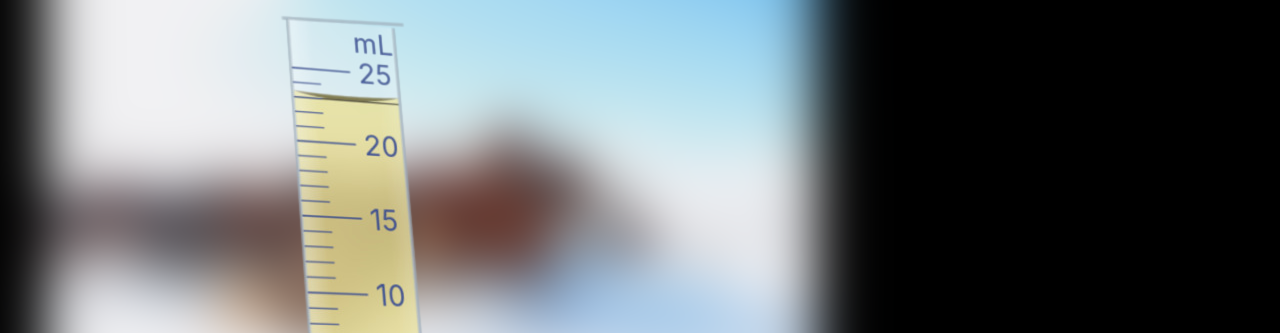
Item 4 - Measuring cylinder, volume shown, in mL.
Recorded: 23 mL
